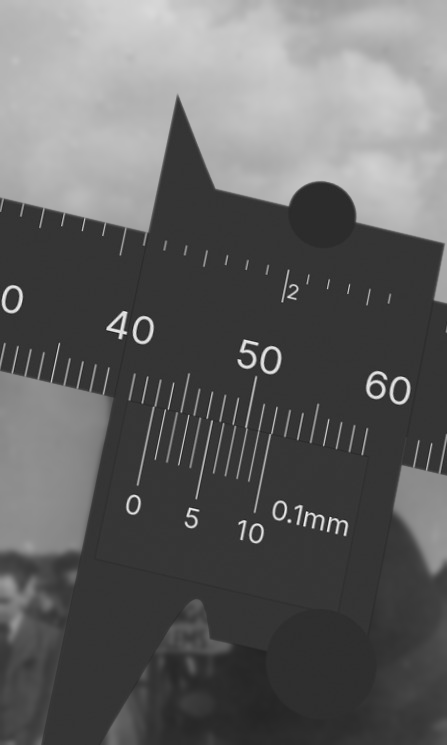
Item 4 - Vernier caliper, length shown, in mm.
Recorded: 42.9 mm
